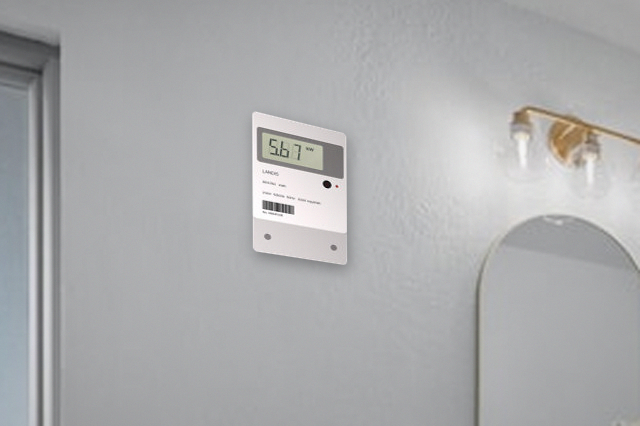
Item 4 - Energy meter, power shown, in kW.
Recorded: 5.67 kW
